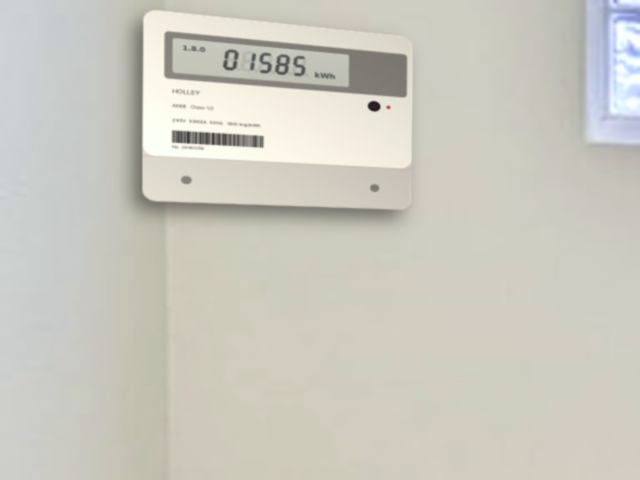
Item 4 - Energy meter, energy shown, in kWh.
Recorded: 1585 kWh
